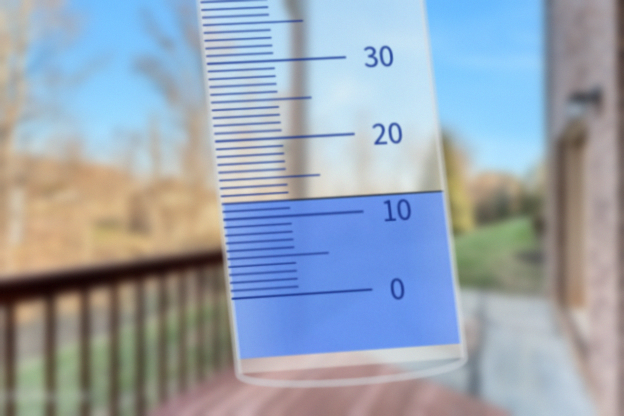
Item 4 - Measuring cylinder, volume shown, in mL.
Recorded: 12 mL
